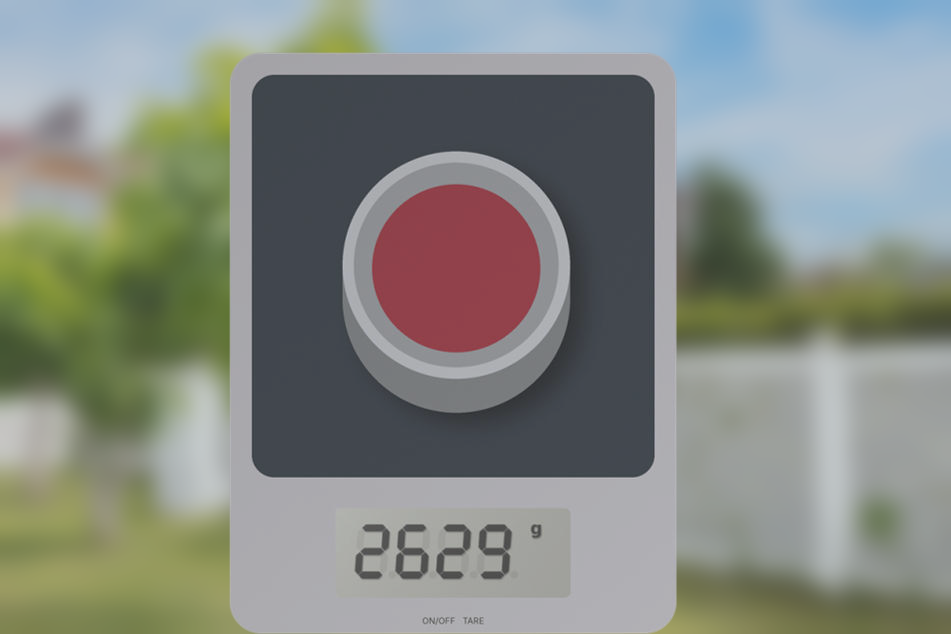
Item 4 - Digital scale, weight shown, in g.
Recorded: 2629 g
